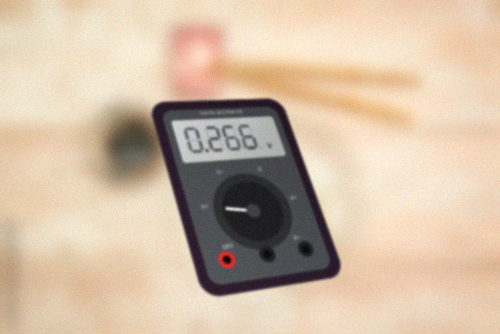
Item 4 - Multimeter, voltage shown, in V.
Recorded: 0.266 V
